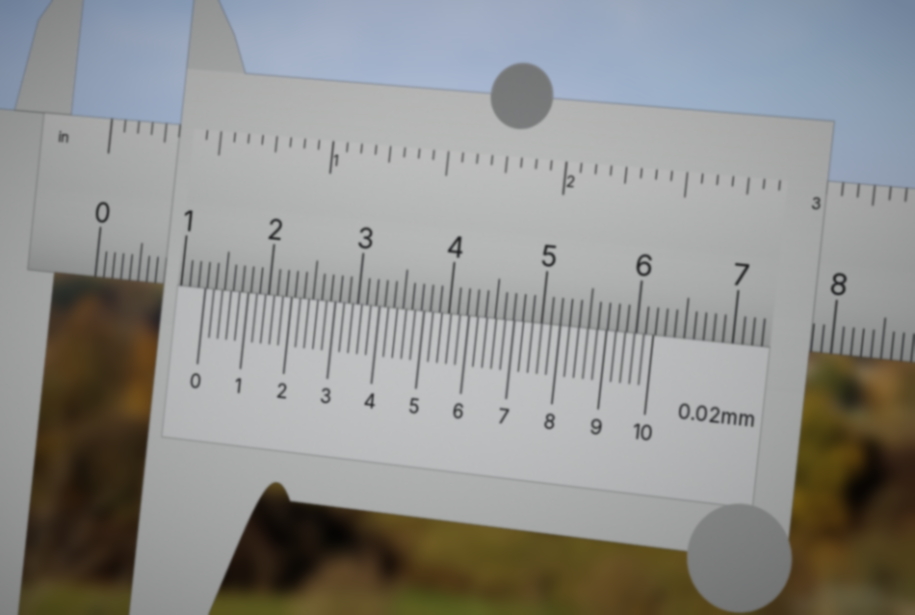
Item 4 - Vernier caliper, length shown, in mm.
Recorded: 12.8 mm
